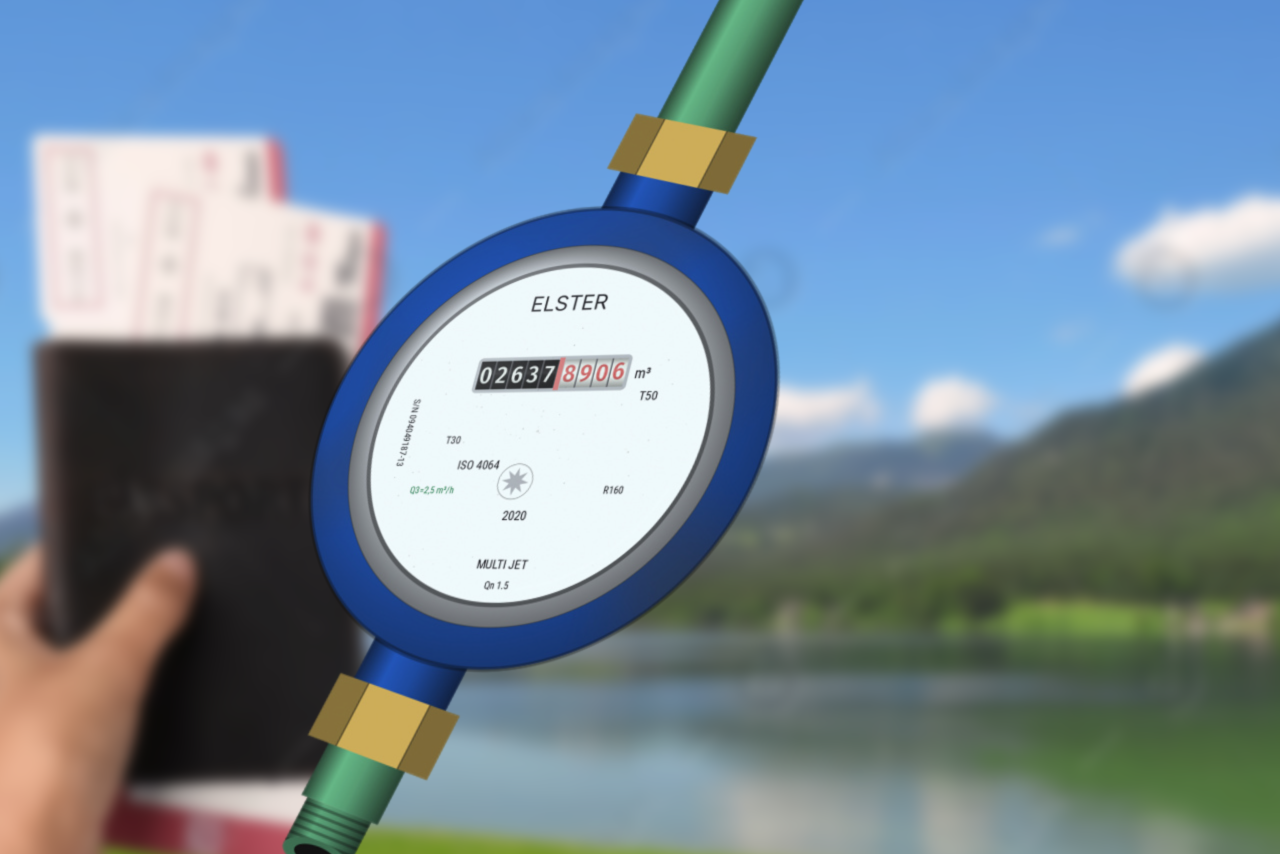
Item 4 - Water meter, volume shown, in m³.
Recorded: 2637.8906 m³
